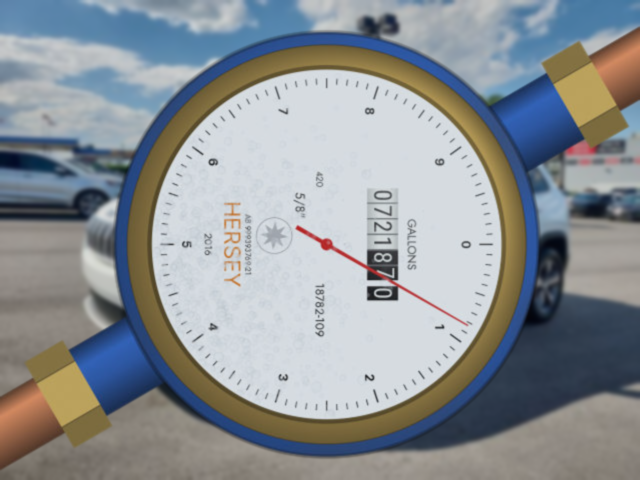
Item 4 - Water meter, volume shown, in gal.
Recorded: 721870.8 gal
